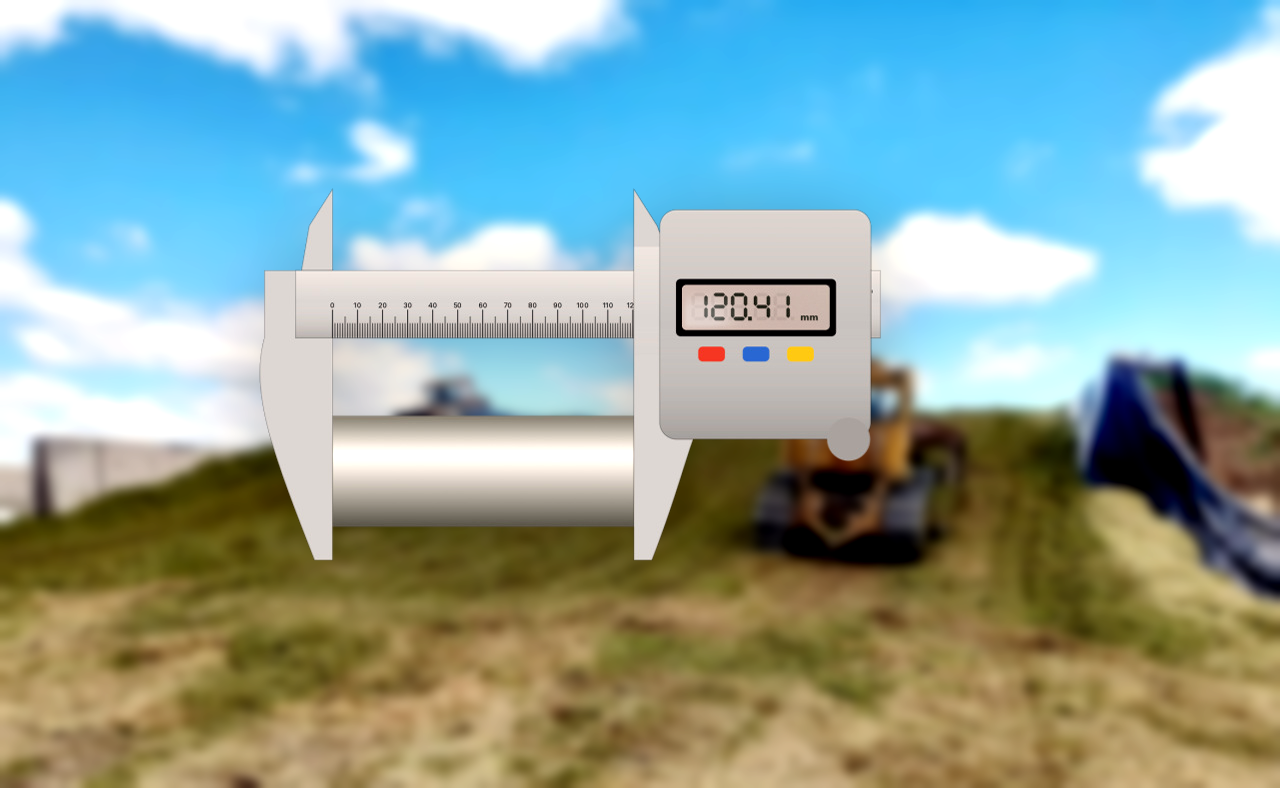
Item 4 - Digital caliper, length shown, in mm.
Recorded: 120.41 mm
